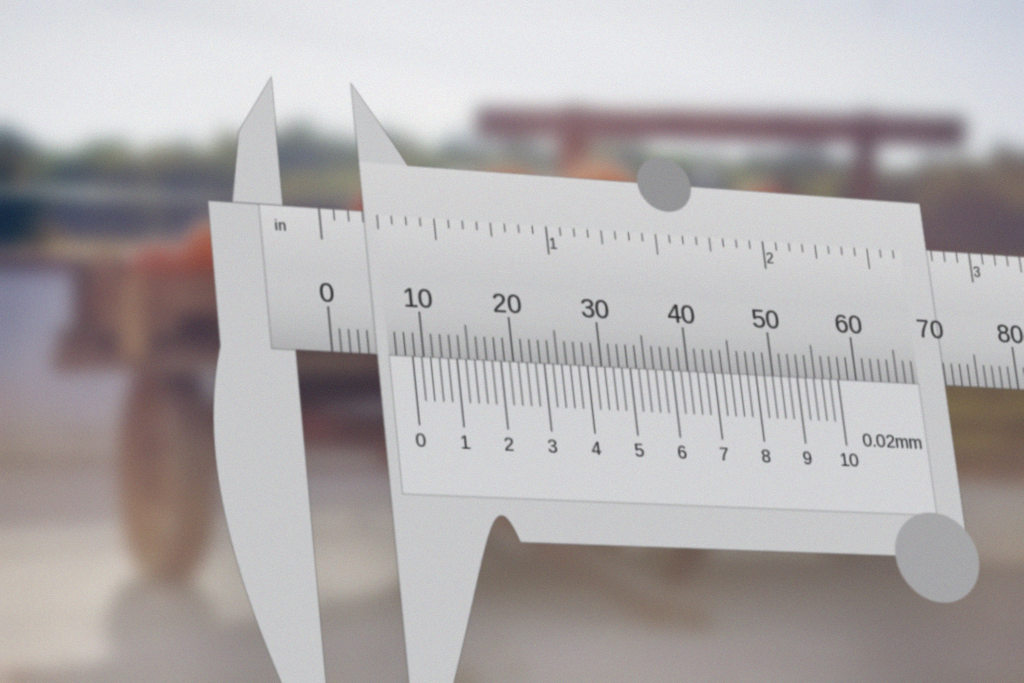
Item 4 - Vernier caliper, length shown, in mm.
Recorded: 8.8 mm
